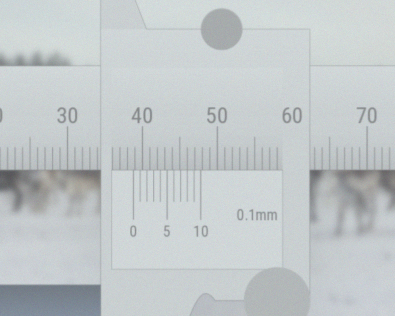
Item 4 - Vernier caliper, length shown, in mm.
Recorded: 38.8 mm
